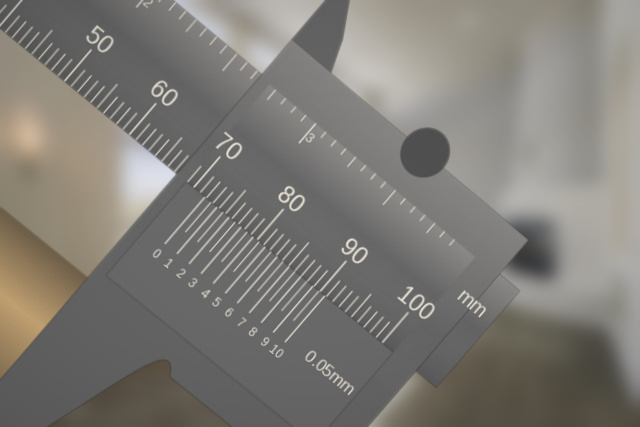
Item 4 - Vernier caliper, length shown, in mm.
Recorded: 71.8 mm
